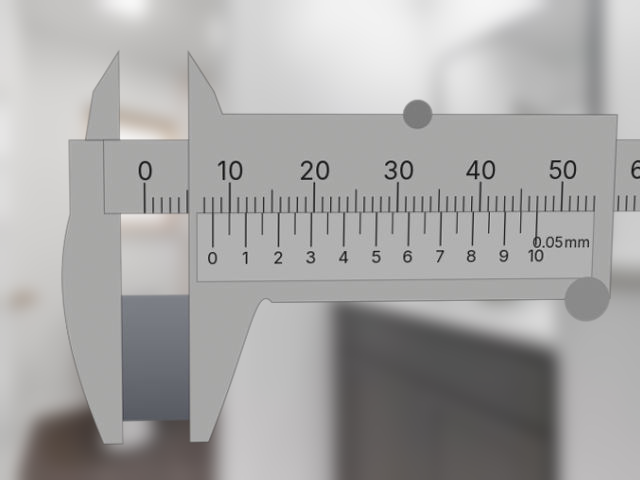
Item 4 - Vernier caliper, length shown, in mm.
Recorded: 8.0 mm
